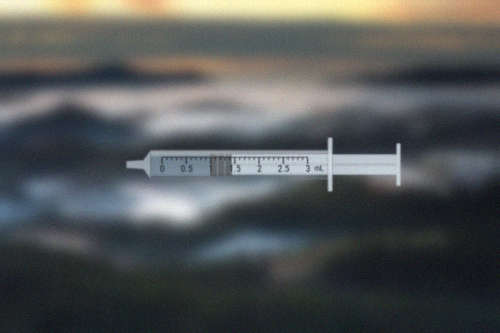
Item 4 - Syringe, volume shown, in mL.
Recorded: 1 mL
